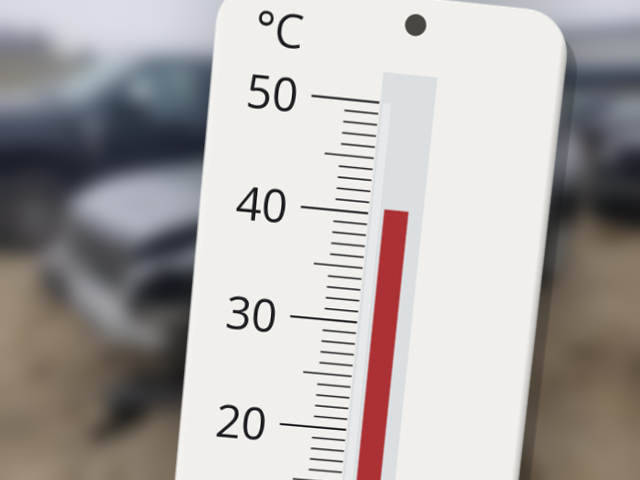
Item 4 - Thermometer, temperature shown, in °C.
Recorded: 40.5 °C
